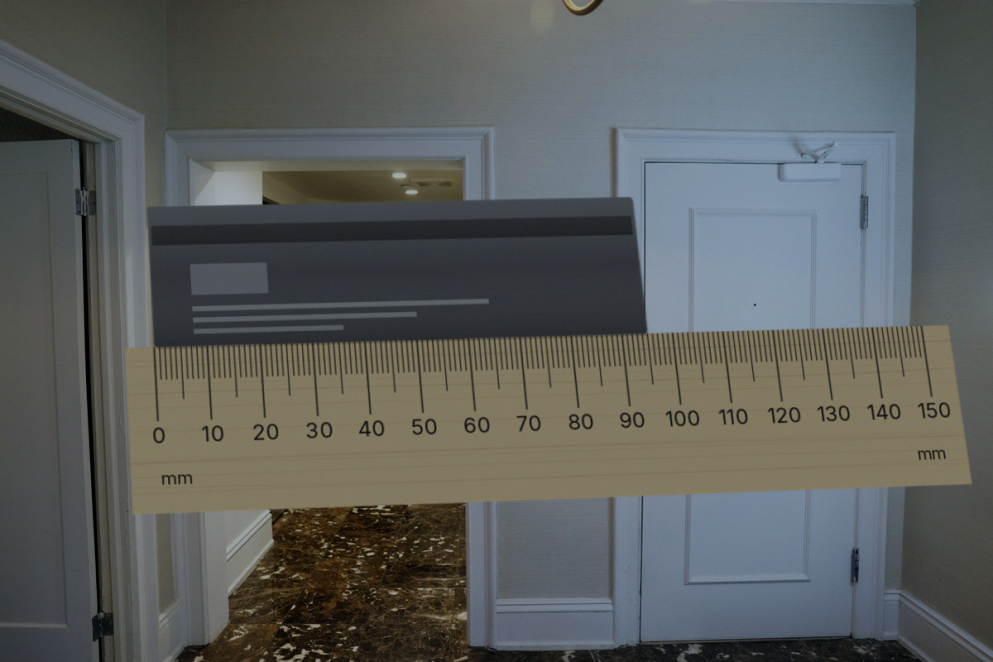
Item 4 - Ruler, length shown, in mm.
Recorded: 95 mm
